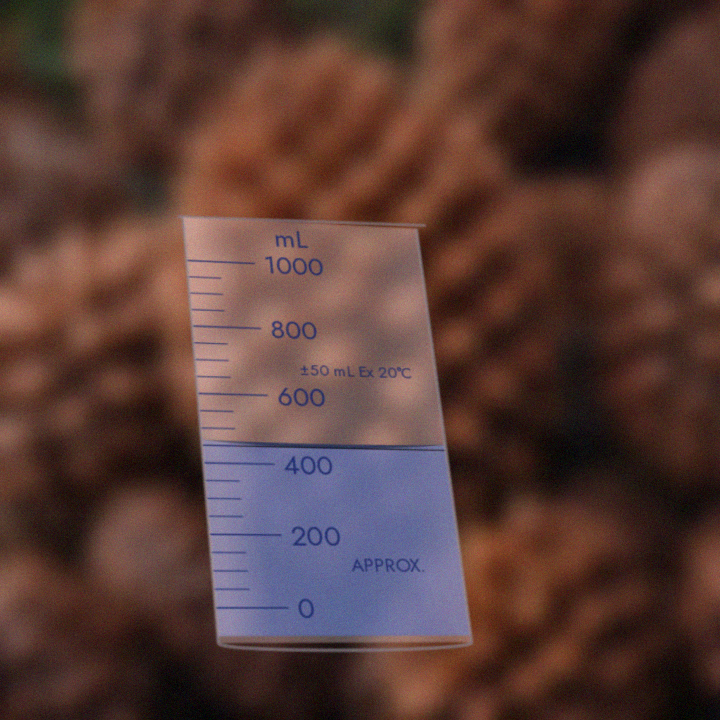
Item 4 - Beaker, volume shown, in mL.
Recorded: 450 mL
